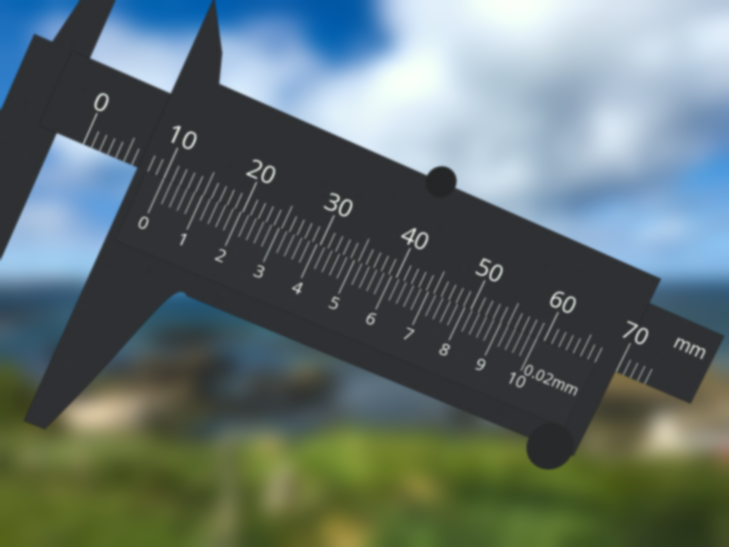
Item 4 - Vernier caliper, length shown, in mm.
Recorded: 10.0 mm
